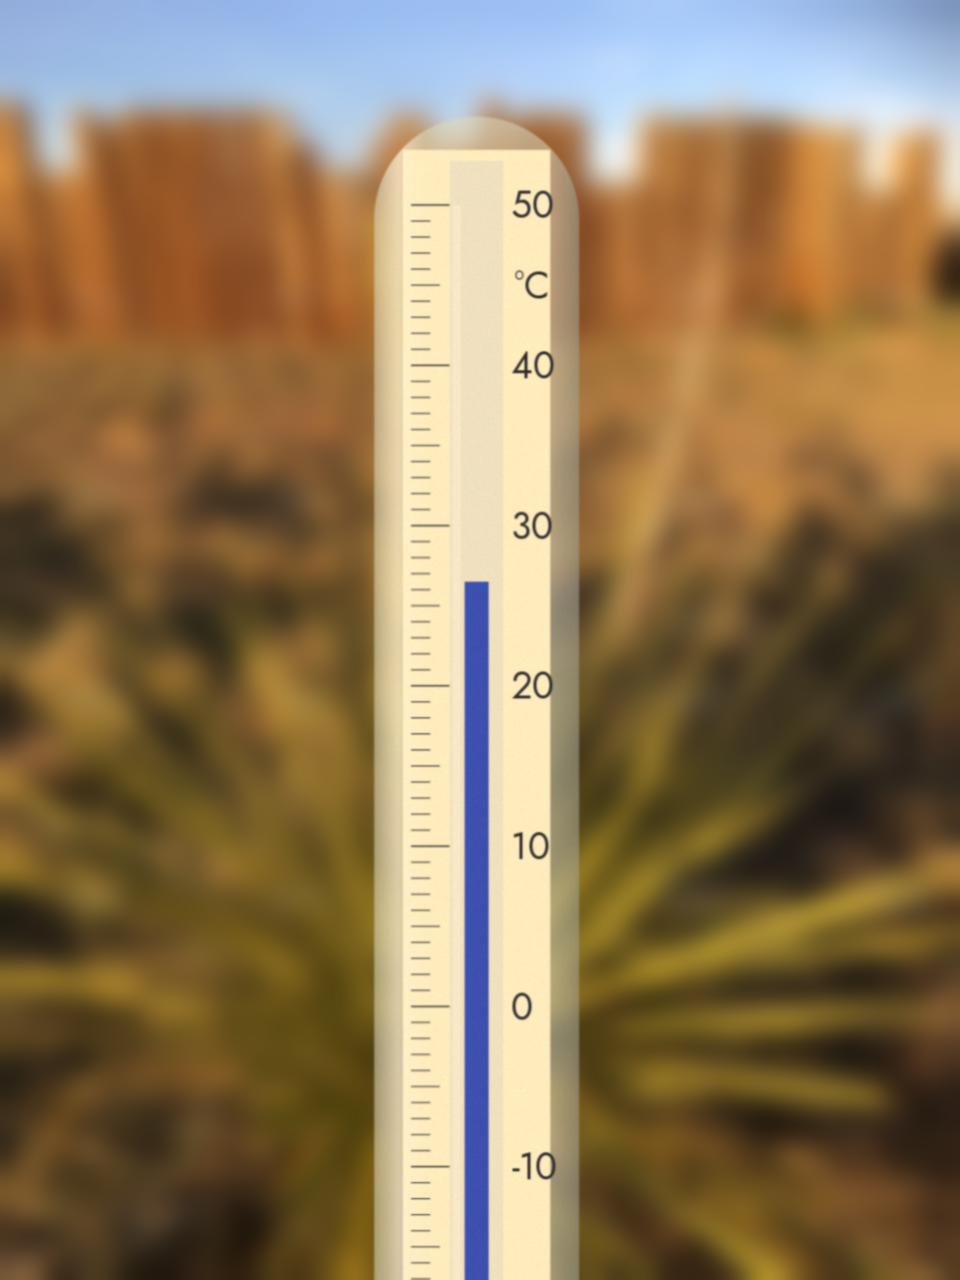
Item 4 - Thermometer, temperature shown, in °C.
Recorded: 26.5 °C
